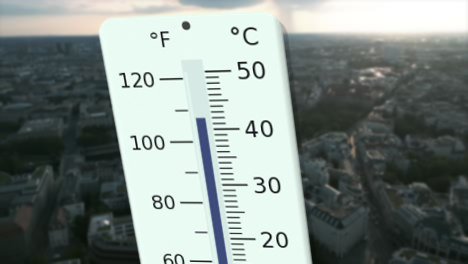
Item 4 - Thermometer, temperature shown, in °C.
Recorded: 42 °C
